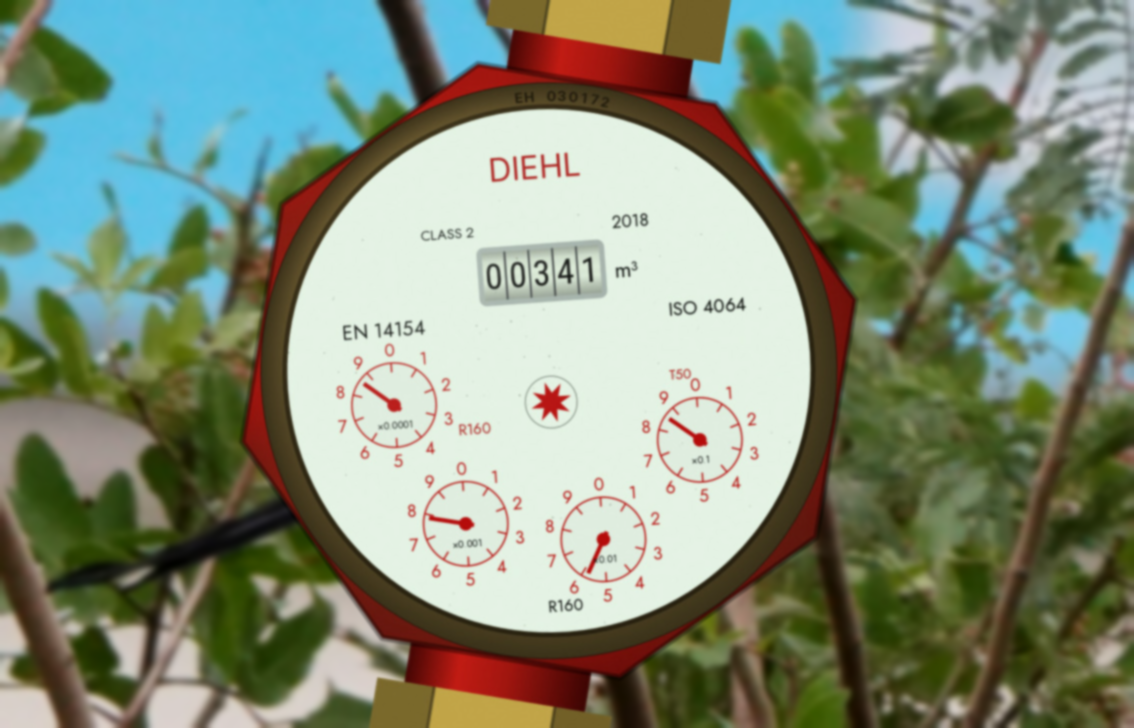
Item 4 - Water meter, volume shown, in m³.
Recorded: 341.8578 m³
